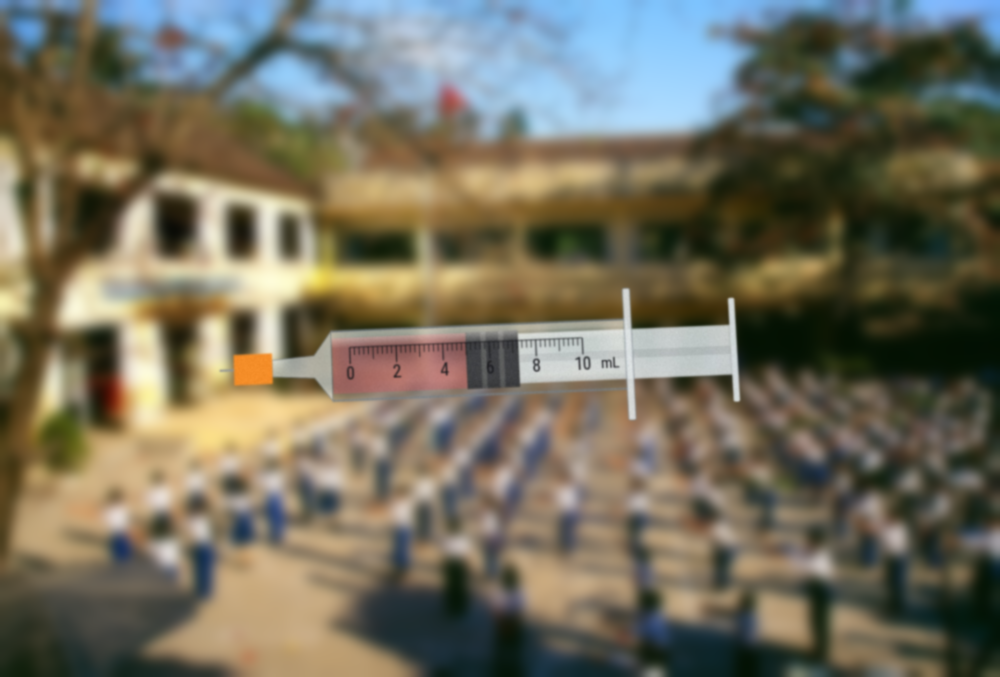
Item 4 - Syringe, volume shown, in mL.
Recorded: 5 mL
